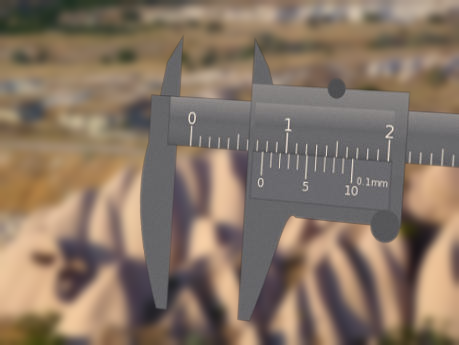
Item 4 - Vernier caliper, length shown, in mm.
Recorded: 7.6 mm
